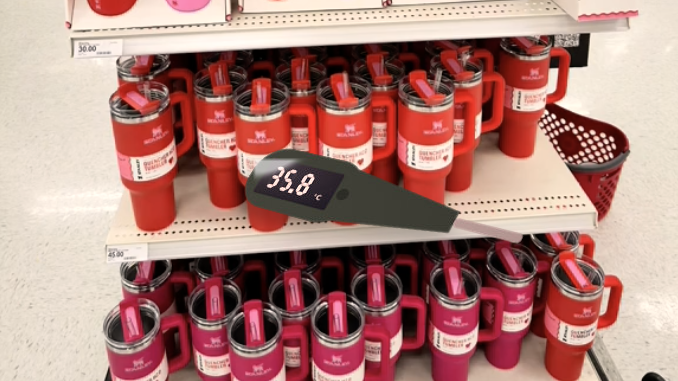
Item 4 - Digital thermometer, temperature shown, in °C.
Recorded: 35.8 °C
